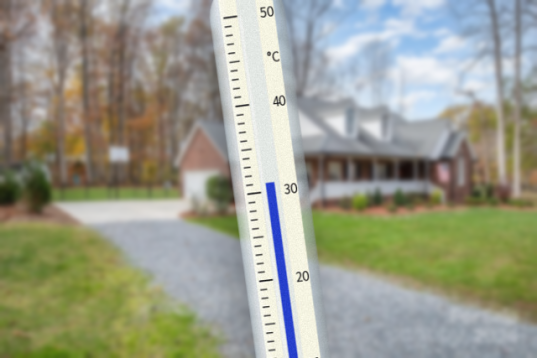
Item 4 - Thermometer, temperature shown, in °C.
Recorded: 31 °C
